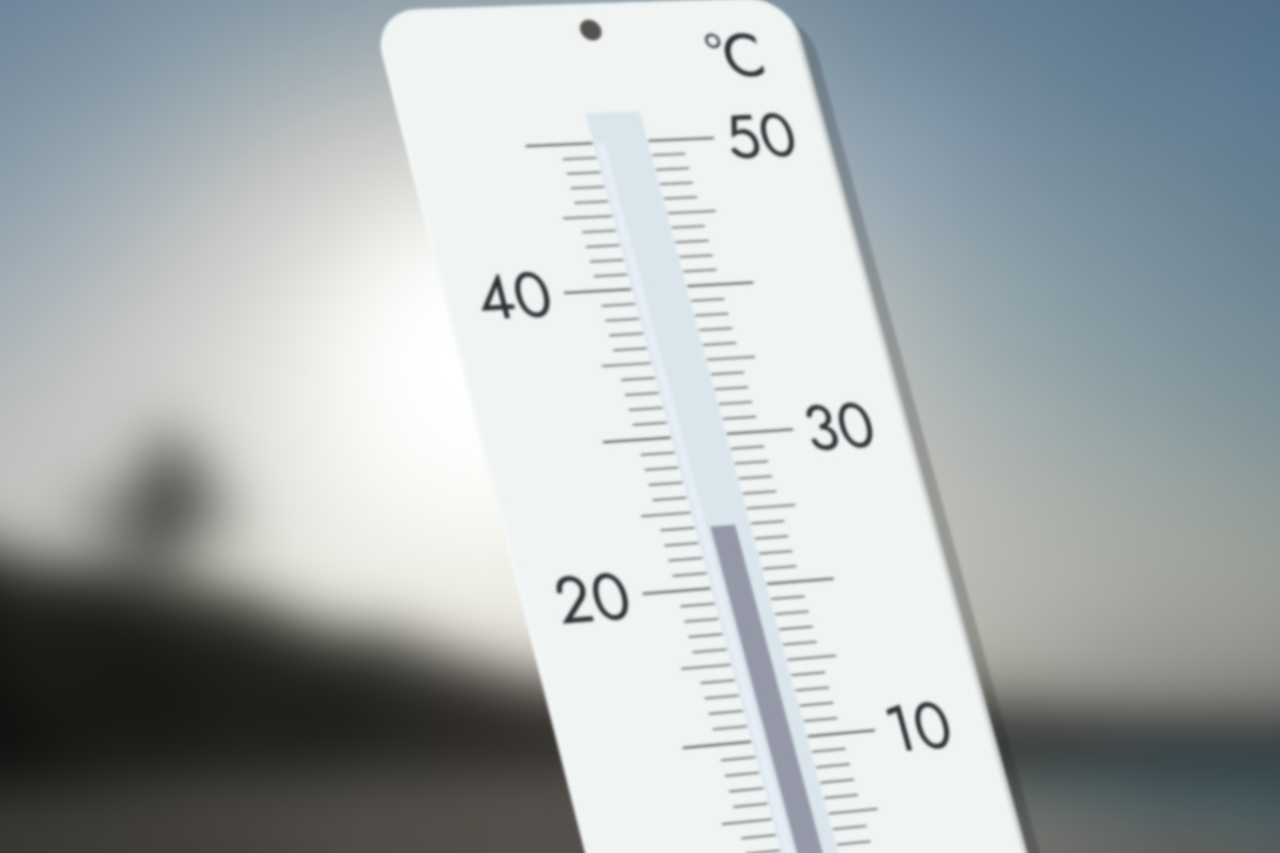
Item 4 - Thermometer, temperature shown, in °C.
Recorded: 24 °C
